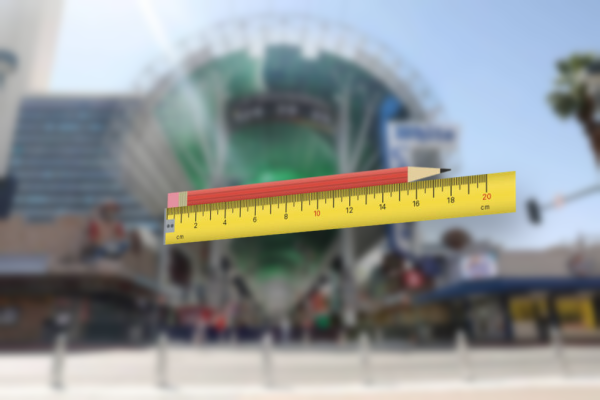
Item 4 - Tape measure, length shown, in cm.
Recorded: 18 cm
